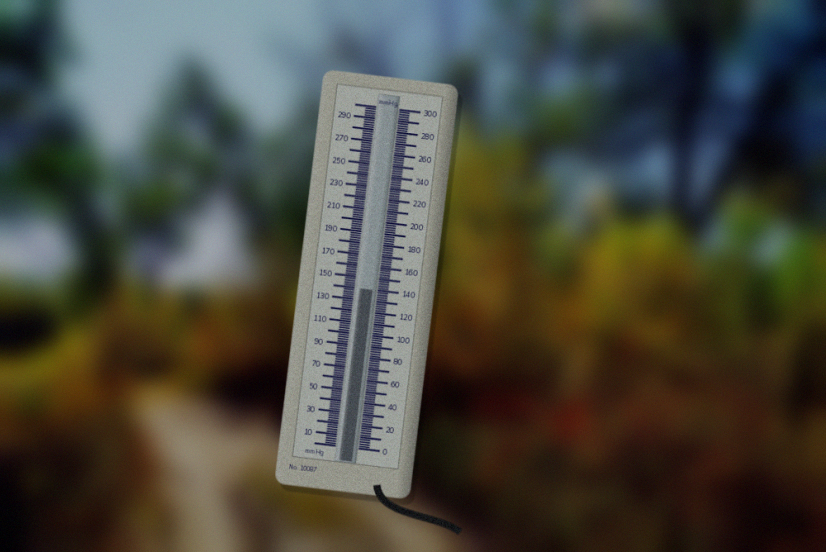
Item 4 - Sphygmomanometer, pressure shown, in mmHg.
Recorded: 140 mmHg
